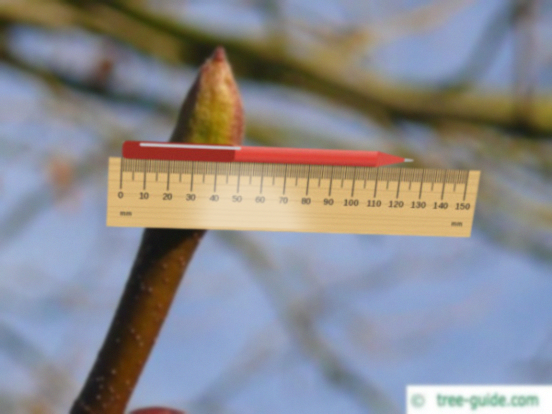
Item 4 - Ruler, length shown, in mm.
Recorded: 125 mm
